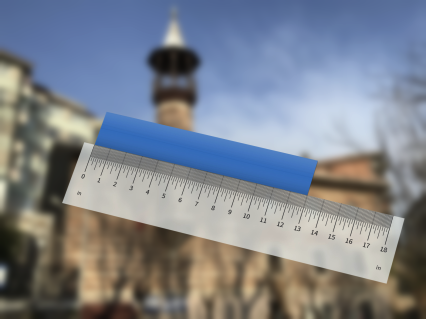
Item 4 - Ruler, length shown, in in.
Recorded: 13 in
